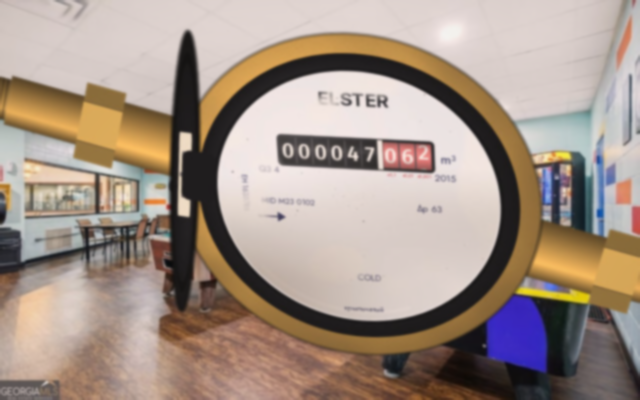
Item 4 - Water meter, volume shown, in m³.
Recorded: 47.062 m³
